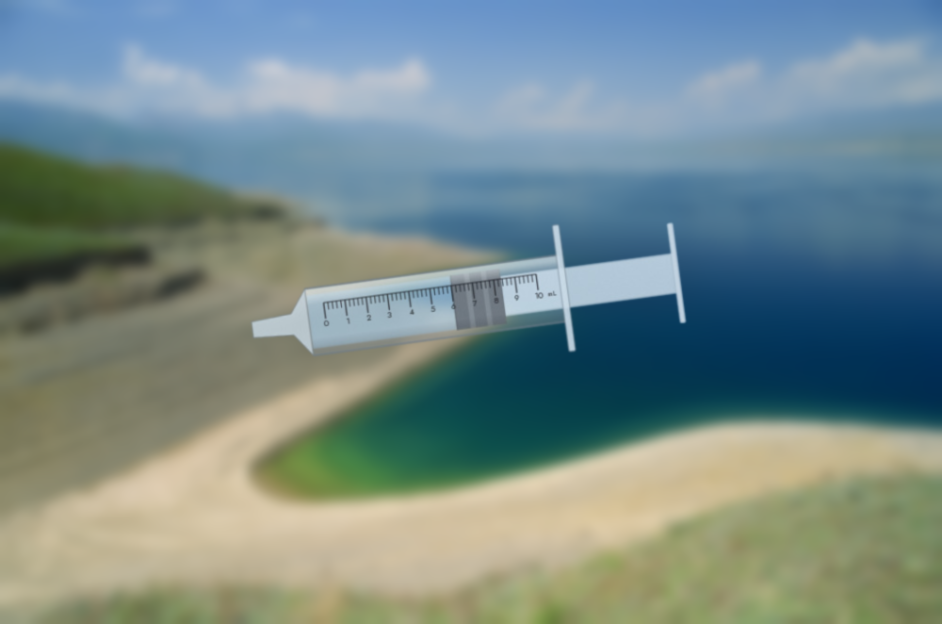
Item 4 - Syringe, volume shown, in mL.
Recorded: 6 mL
